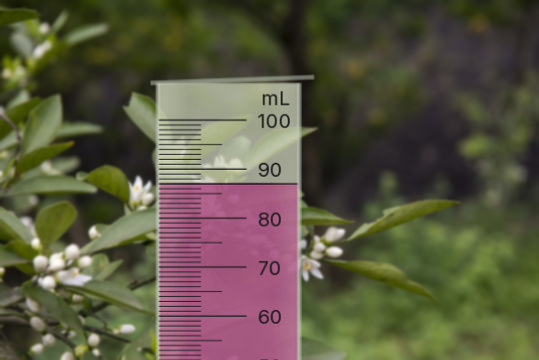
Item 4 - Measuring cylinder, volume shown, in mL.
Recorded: 87 mL
